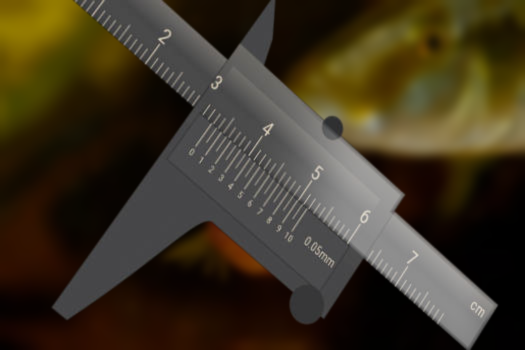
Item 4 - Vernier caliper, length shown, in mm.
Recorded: 32.8 mm
